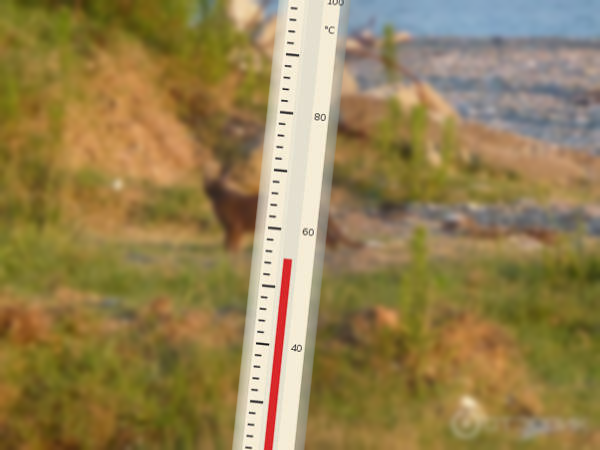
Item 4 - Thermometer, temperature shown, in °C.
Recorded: 55 °C
